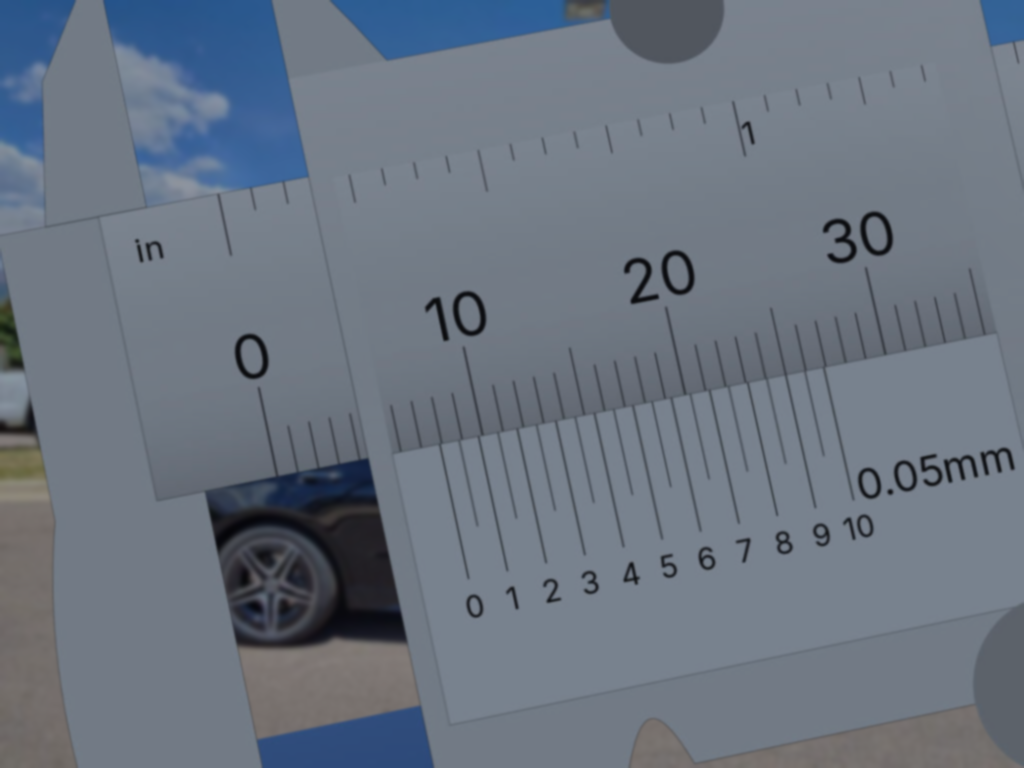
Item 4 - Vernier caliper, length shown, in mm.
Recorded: 7.9 mm
